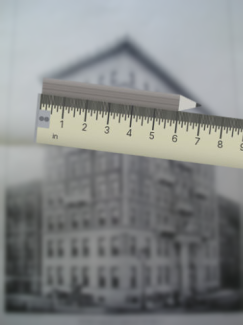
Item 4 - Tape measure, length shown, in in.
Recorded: 7 in
